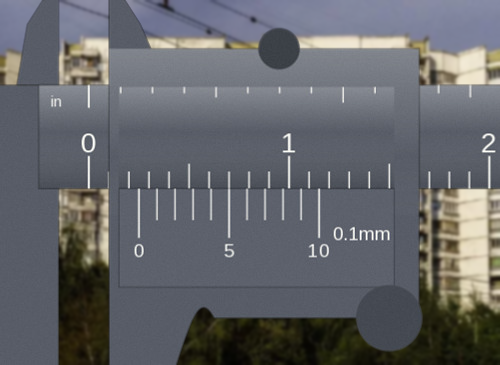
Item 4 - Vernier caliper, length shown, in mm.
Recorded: 2.5 mm
